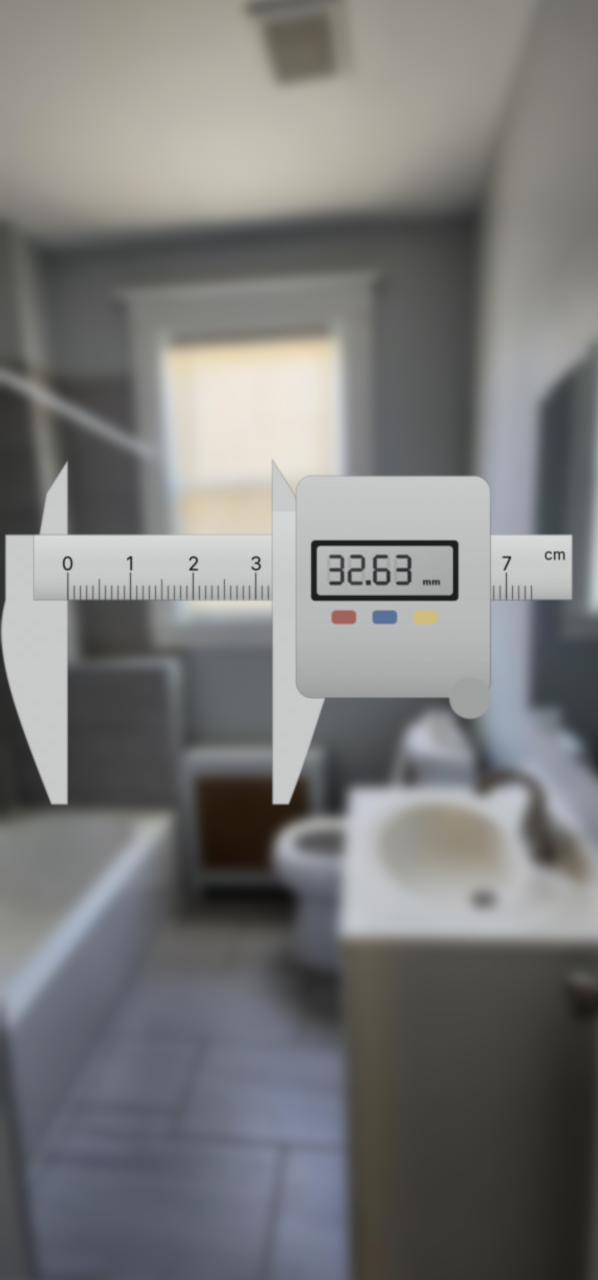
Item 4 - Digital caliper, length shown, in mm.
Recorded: 32.63 mm
